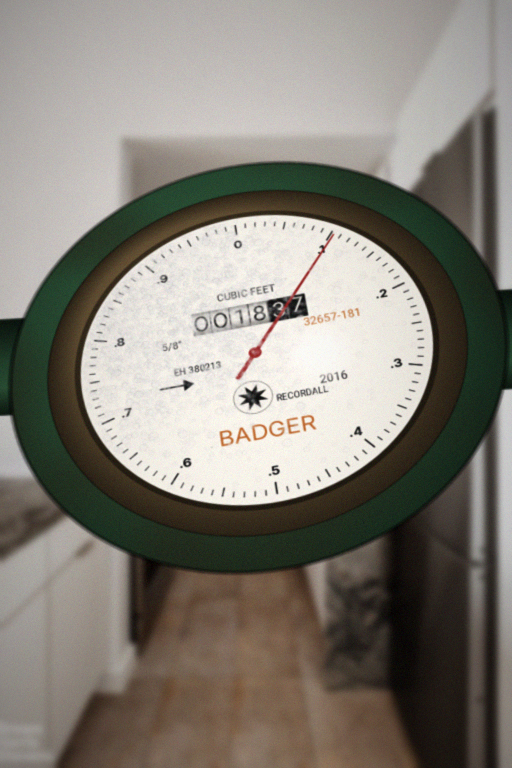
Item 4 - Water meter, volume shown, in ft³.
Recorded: 1837.10 ft³
